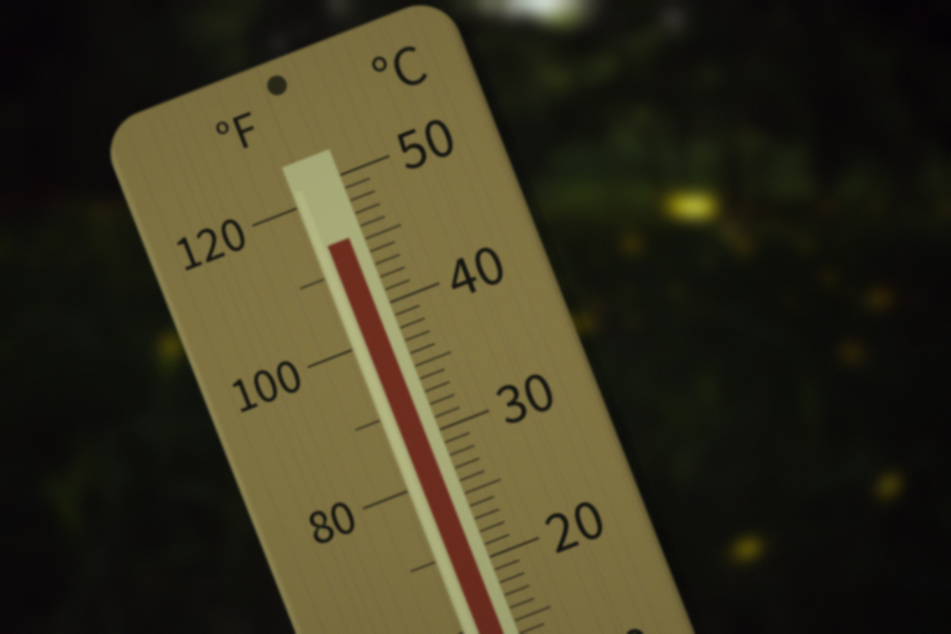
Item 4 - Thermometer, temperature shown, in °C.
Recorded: 45.5 °C
